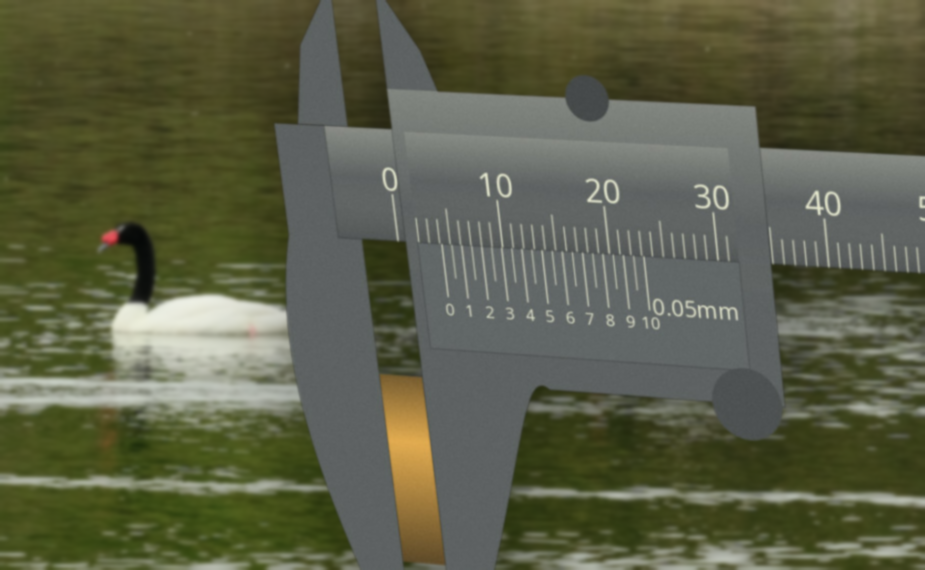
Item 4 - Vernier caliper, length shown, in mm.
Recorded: 4.2 mm
